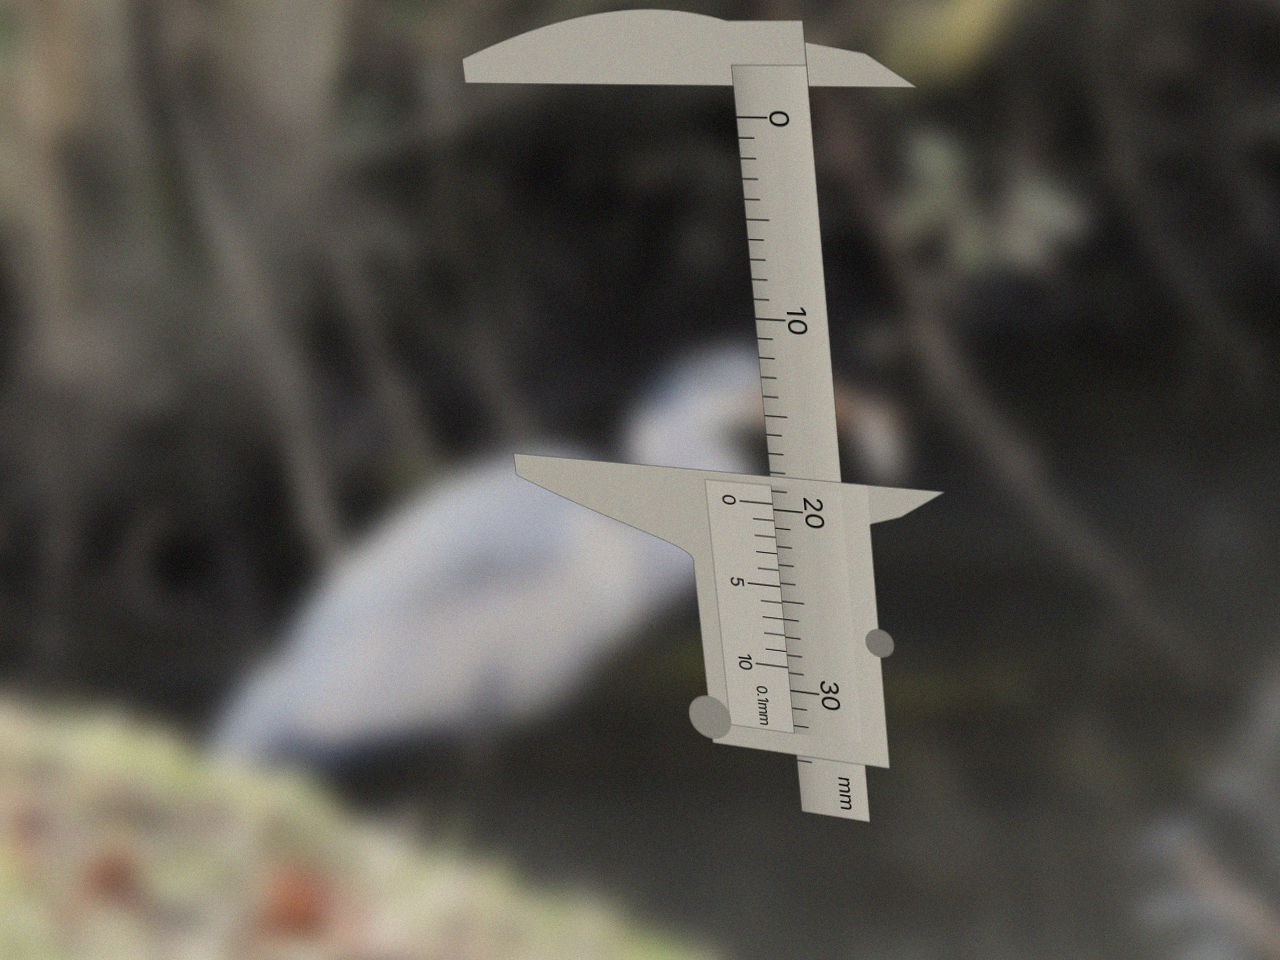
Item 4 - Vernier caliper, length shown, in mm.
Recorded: 19.7 mm
